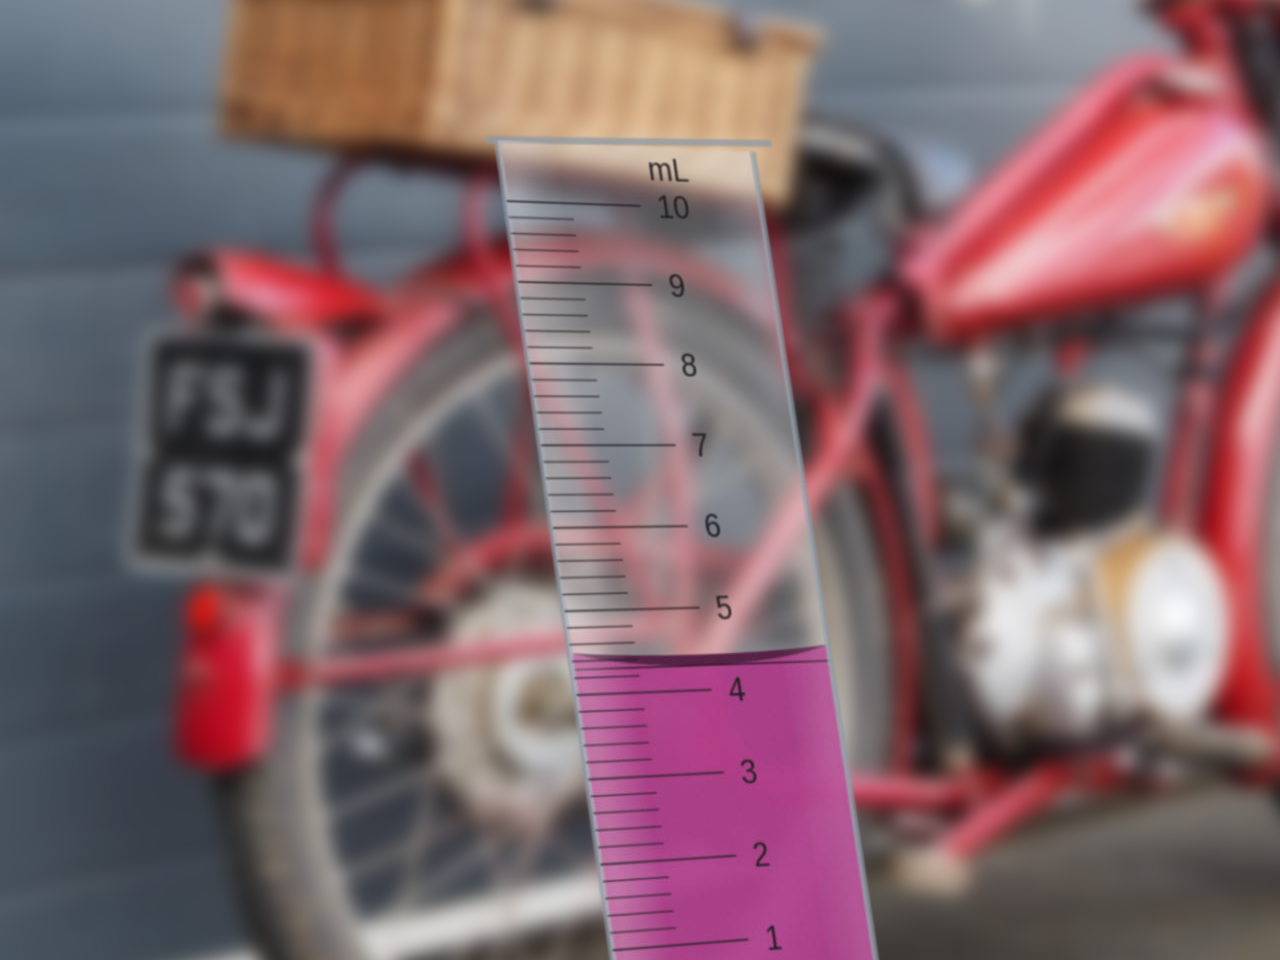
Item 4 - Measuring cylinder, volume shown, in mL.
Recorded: 4.3 mL
